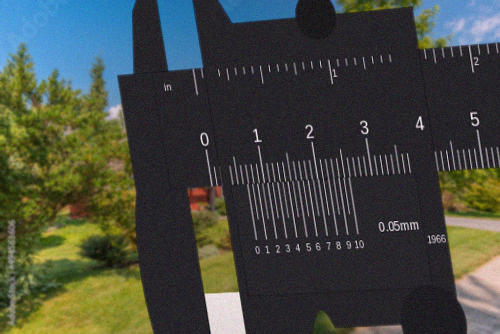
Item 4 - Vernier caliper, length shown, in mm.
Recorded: 6.8 mm
